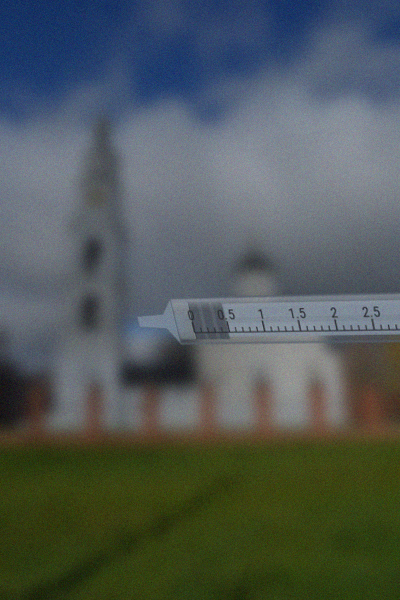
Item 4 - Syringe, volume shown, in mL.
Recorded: 0 mL
